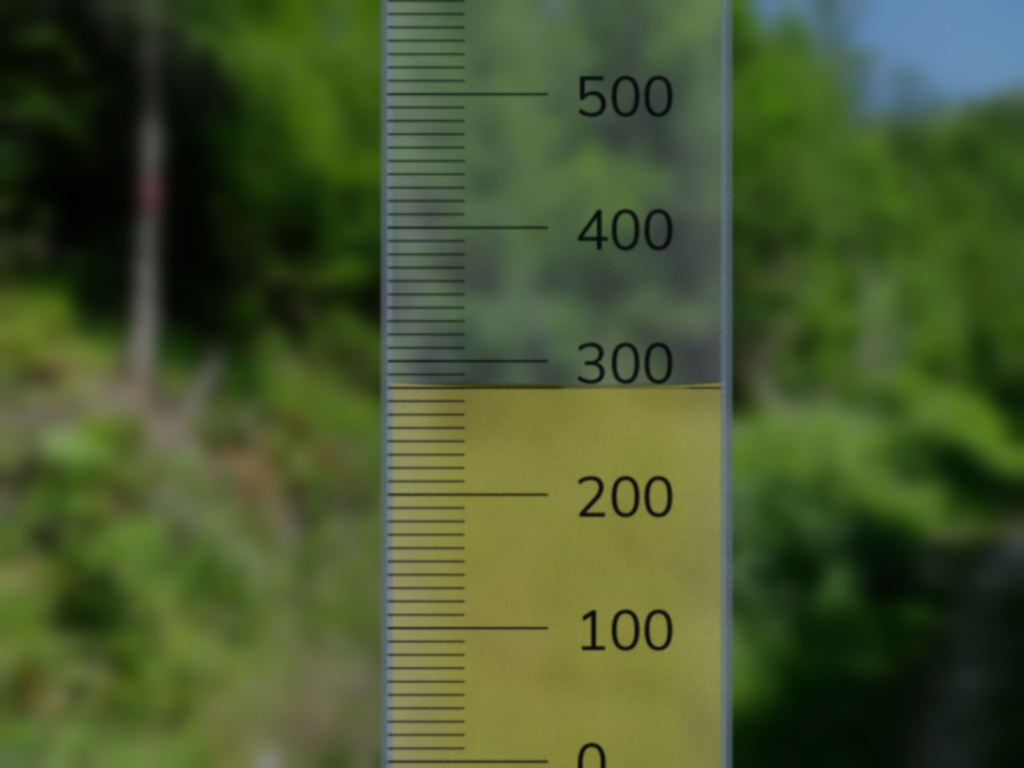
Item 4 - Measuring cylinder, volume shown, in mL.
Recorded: 280 mL
